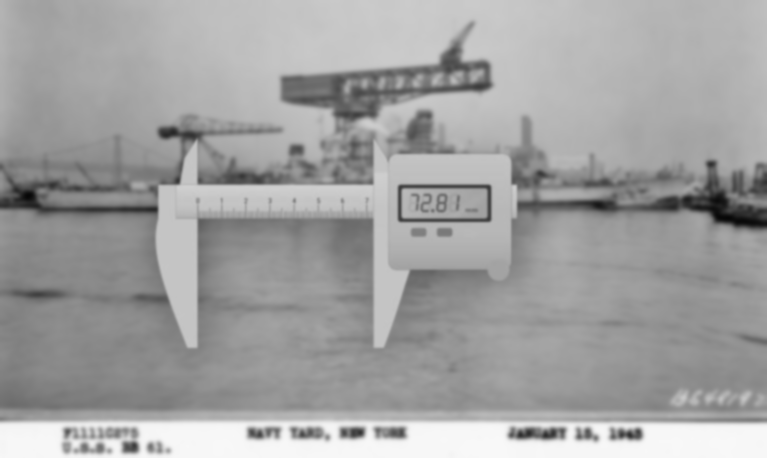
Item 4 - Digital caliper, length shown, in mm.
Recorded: 72.81 mm
